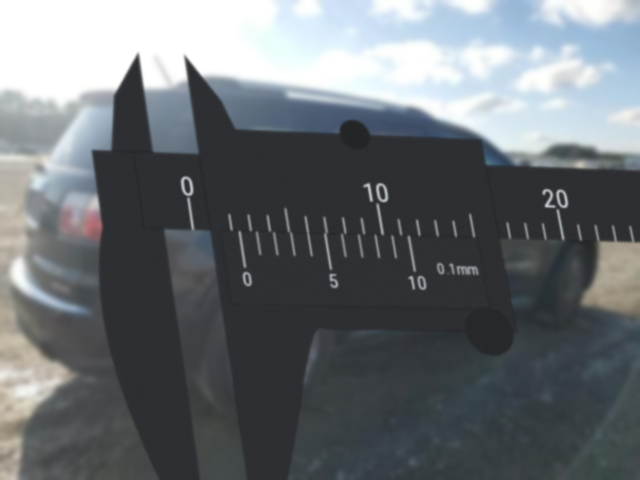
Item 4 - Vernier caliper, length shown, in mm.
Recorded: 2.4 mm
